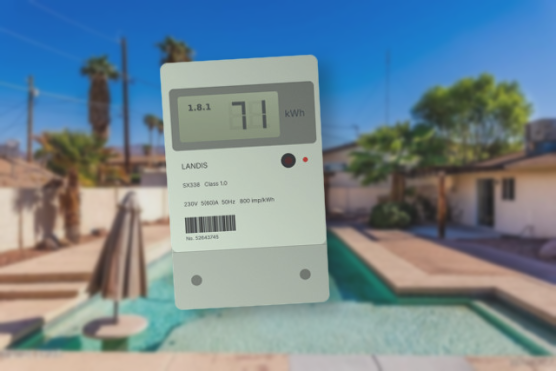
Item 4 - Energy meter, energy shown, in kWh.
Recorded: 71 kWh
